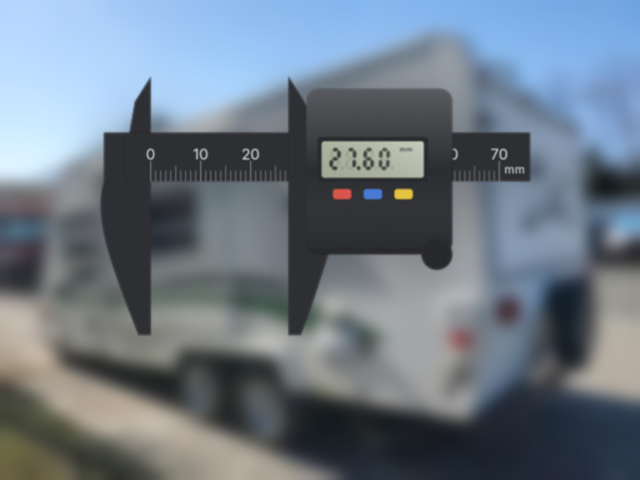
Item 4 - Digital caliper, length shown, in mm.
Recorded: 27.60 mm
